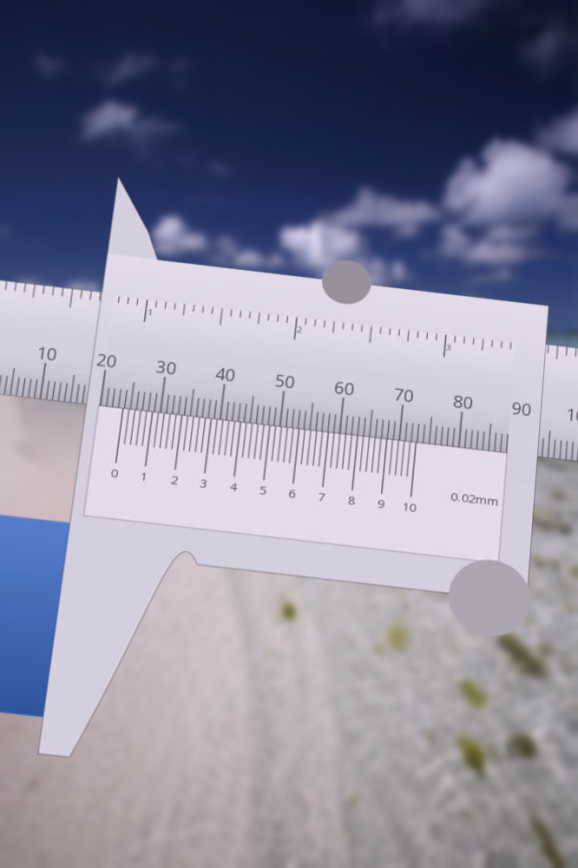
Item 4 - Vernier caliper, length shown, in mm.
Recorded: 23.8 mm
